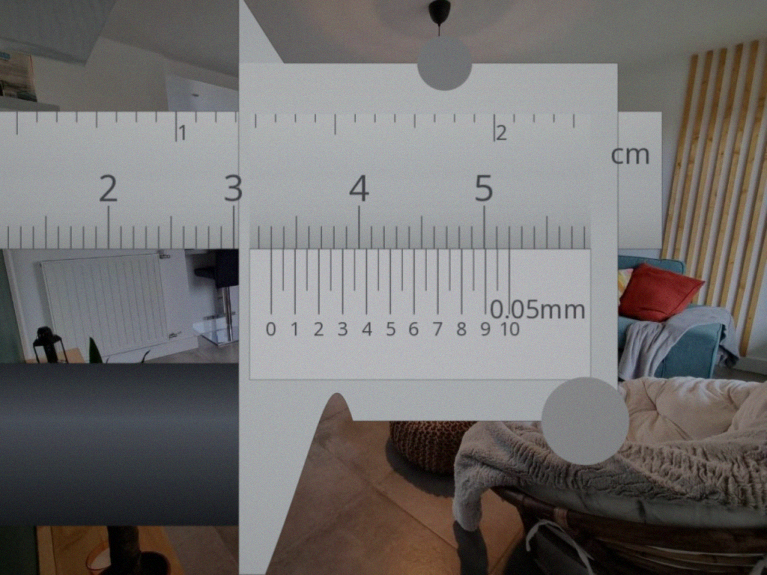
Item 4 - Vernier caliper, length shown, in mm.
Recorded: 33.0 mm
